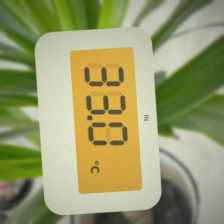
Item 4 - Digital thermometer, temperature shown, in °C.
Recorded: 33.0 °C
